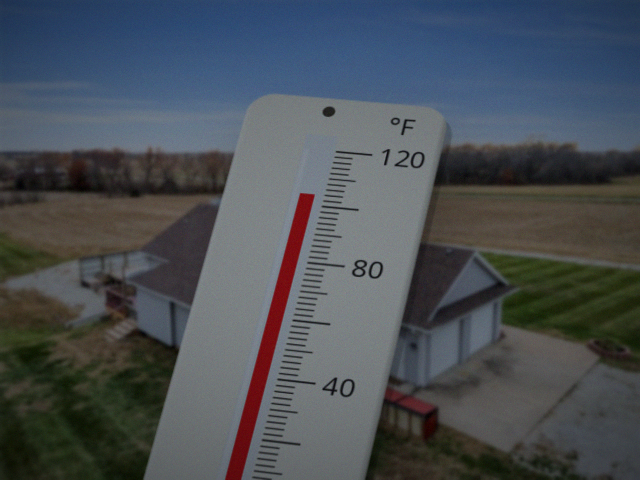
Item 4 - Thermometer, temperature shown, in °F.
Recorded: 104 °F
